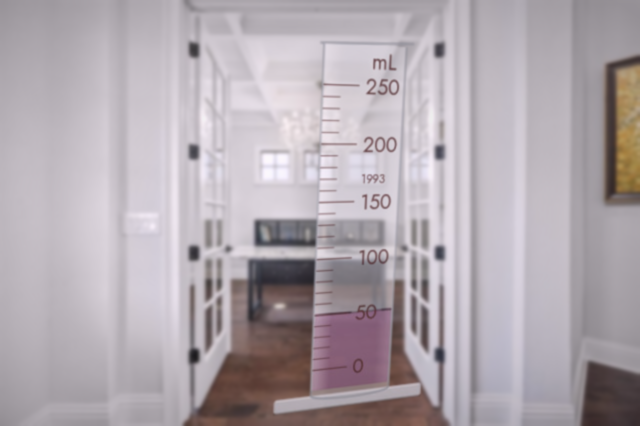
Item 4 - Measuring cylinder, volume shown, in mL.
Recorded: 50 mL
